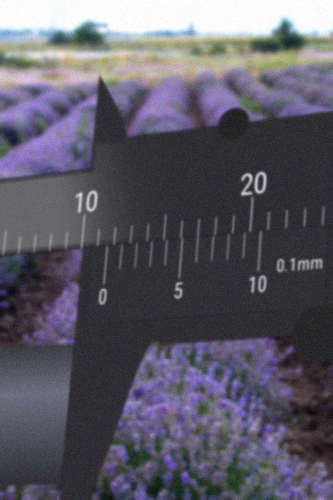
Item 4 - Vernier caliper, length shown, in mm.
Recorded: 11.6 mm
